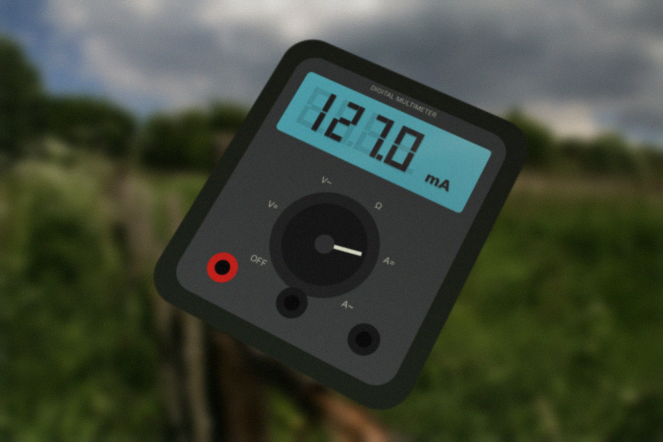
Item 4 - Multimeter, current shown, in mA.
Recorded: 127.0 mA
